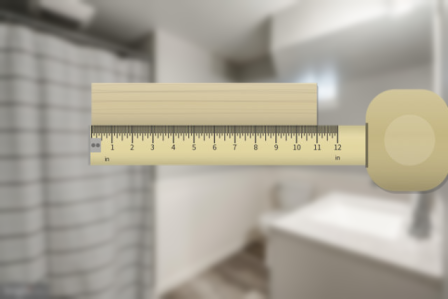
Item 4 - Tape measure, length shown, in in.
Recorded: 11 in
